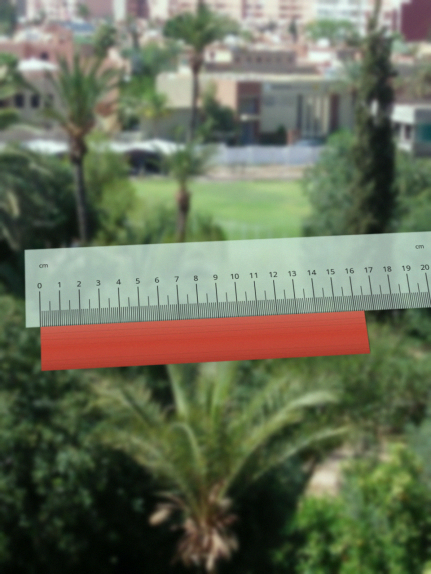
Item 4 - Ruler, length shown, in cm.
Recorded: 16.5 cm
